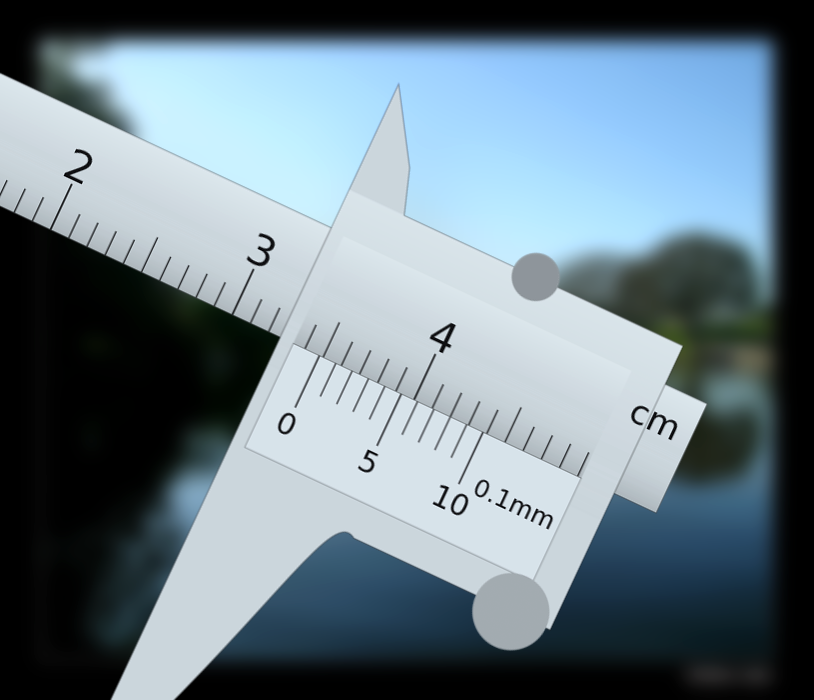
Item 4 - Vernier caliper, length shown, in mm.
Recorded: 34.8 mm
